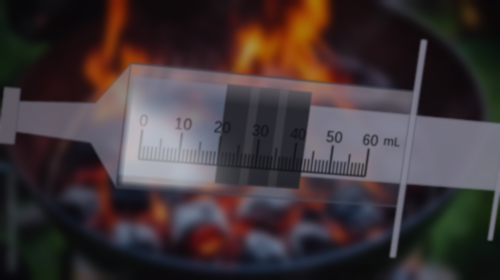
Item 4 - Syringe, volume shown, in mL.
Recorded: 20 mL
